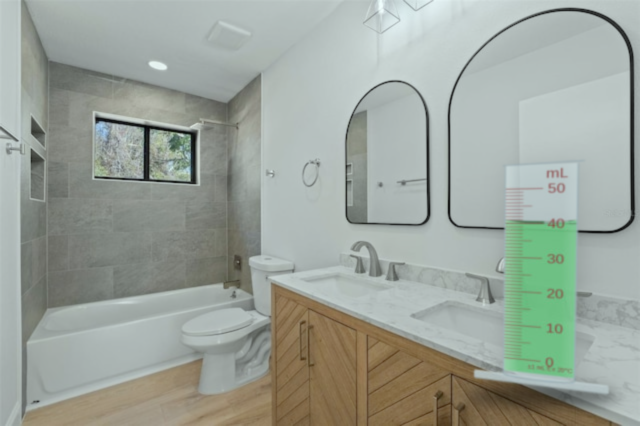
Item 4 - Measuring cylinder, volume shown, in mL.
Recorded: 40 mL
